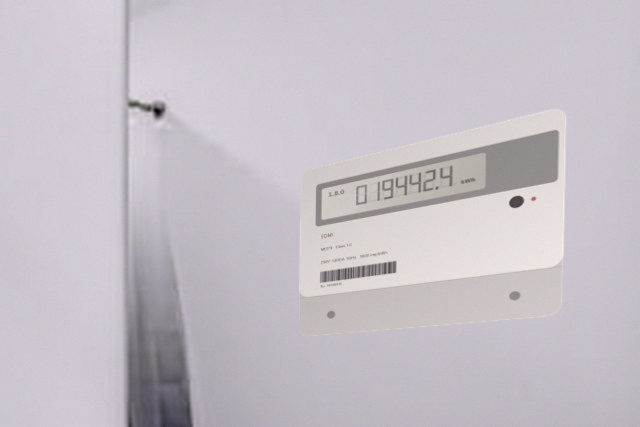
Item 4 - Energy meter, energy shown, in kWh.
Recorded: 19442.4 kWh
